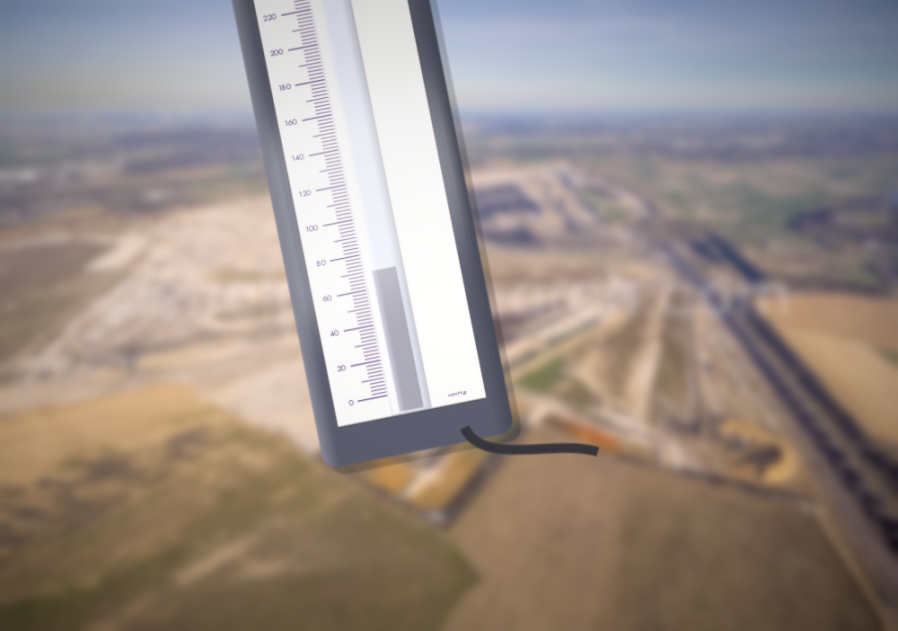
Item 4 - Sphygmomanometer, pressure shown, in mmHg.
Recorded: 70 mmHg
